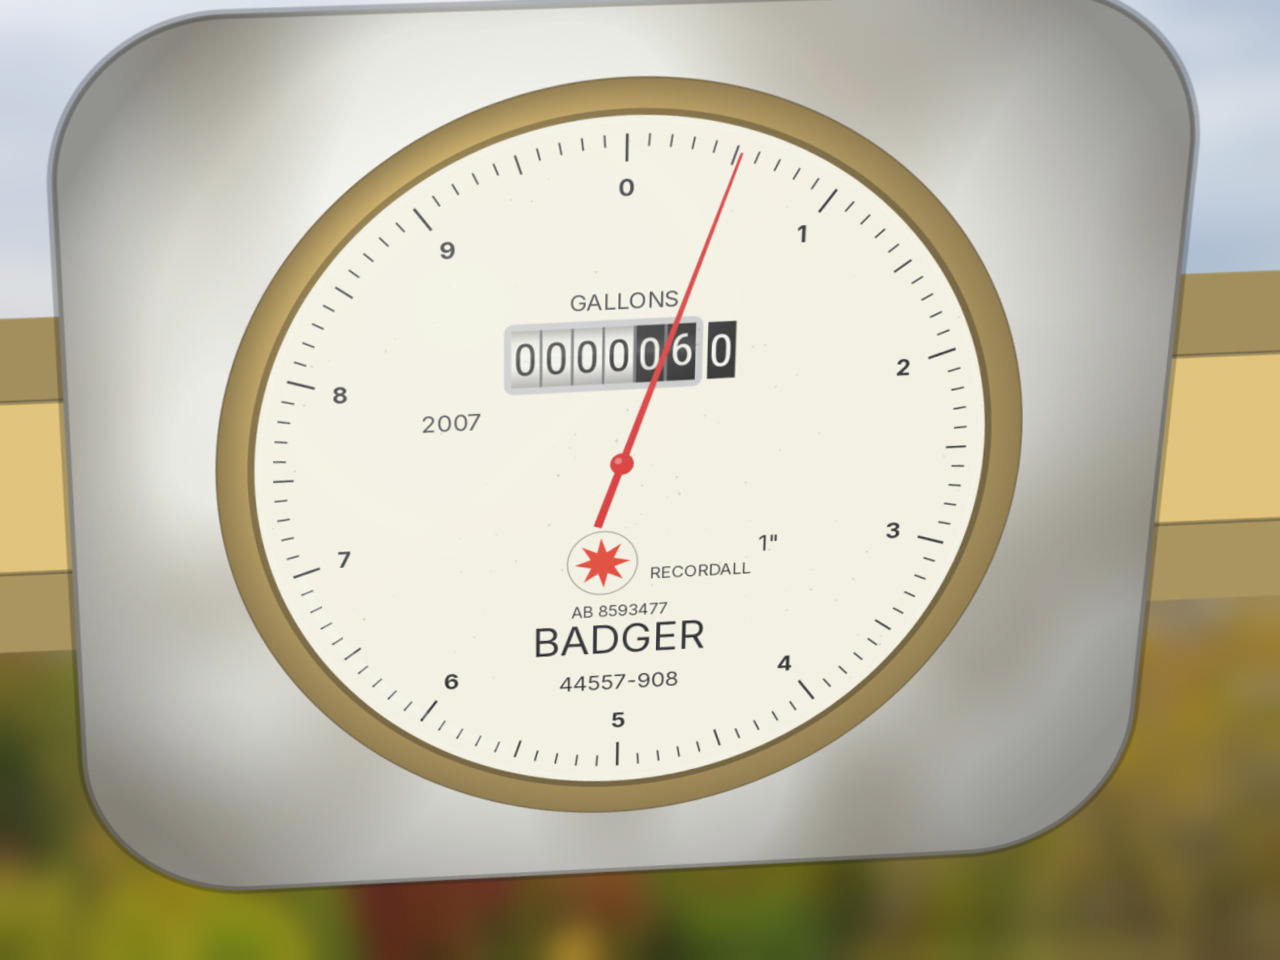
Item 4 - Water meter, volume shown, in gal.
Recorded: 60.5 gal
